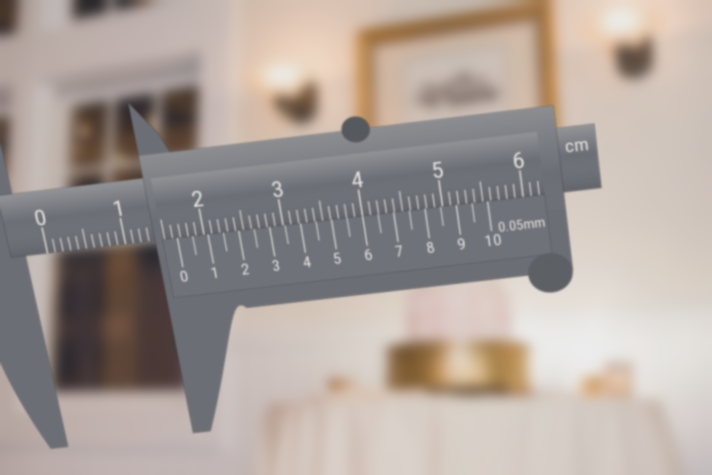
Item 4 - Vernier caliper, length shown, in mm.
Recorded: 16.6 mm
